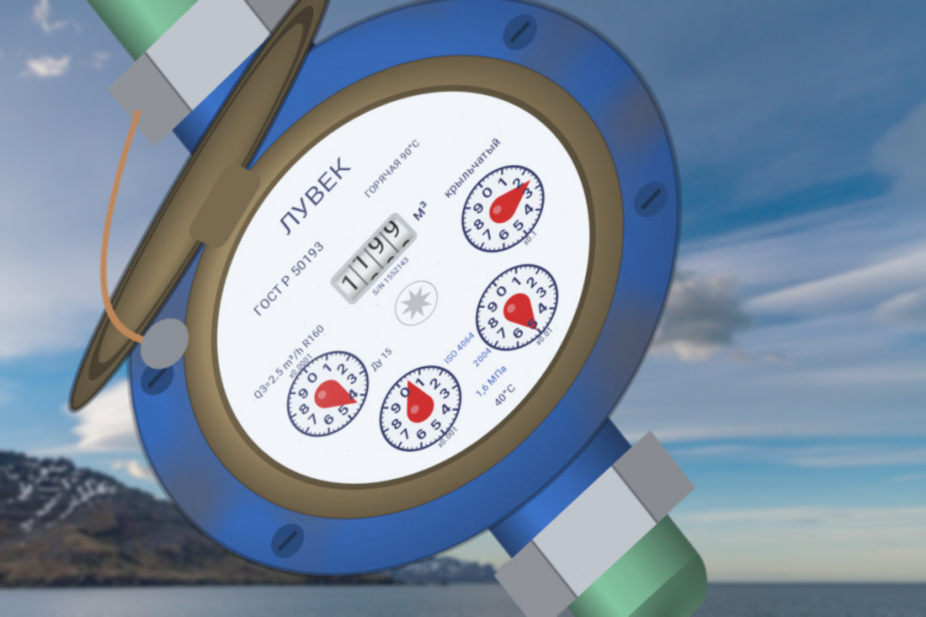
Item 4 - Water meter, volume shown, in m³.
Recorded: 1199.2504 m³
